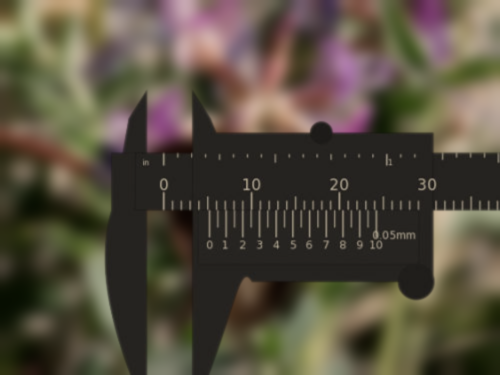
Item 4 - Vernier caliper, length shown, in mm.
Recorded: 5.2 mm
